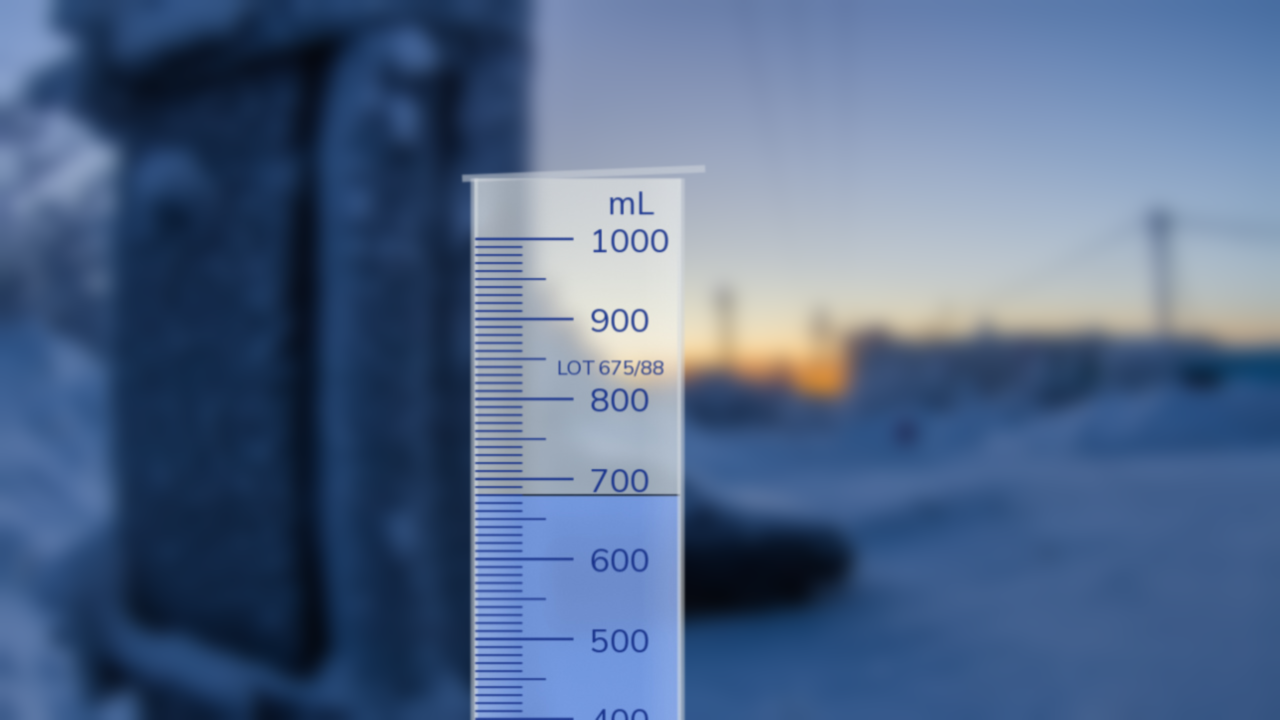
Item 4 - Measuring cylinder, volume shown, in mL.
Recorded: 680 mL
